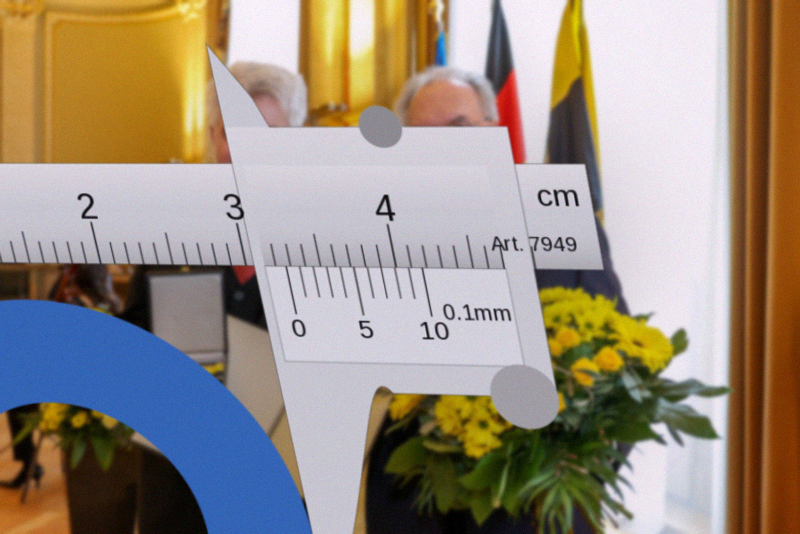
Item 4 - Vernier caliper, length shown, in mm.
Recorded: 32.7 mm
